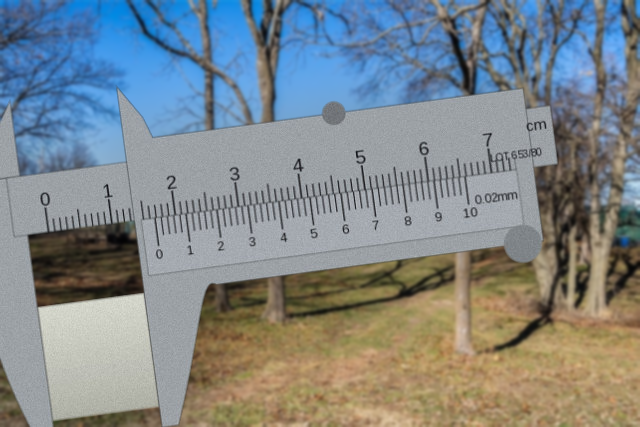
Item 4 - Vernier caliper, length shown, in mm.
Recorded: 16.8 mm
